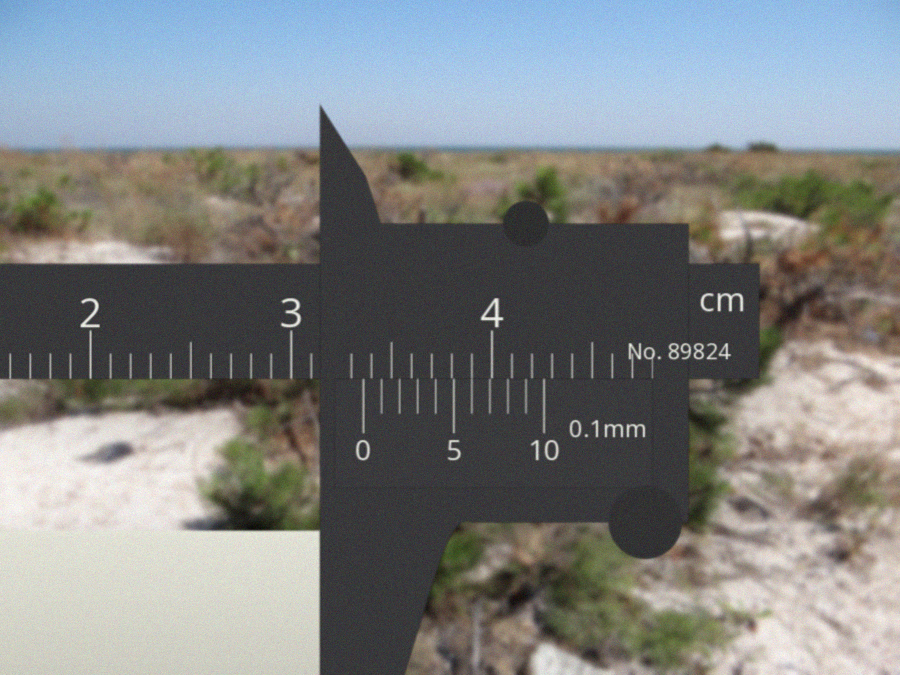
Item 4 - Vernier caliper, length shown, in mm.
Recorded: 33.6 mm
